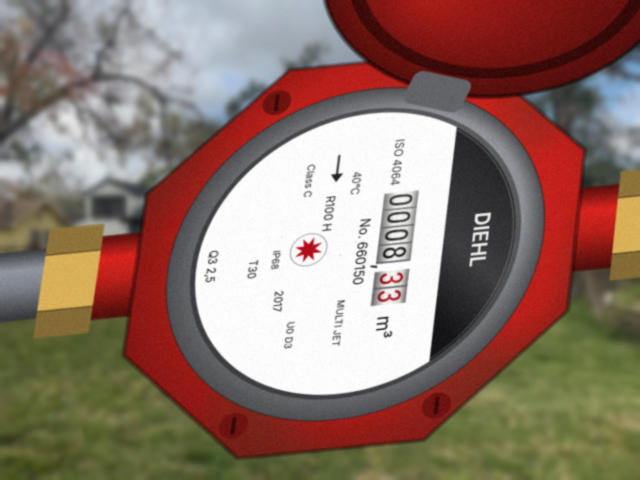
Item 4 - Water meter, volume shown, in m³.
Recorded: 8.33 m³
